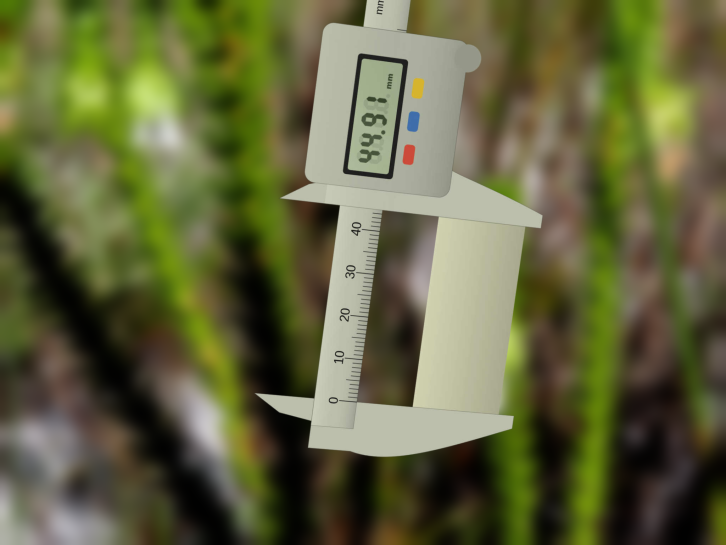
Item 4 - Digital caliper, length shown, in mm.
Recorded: 44.91 mm
